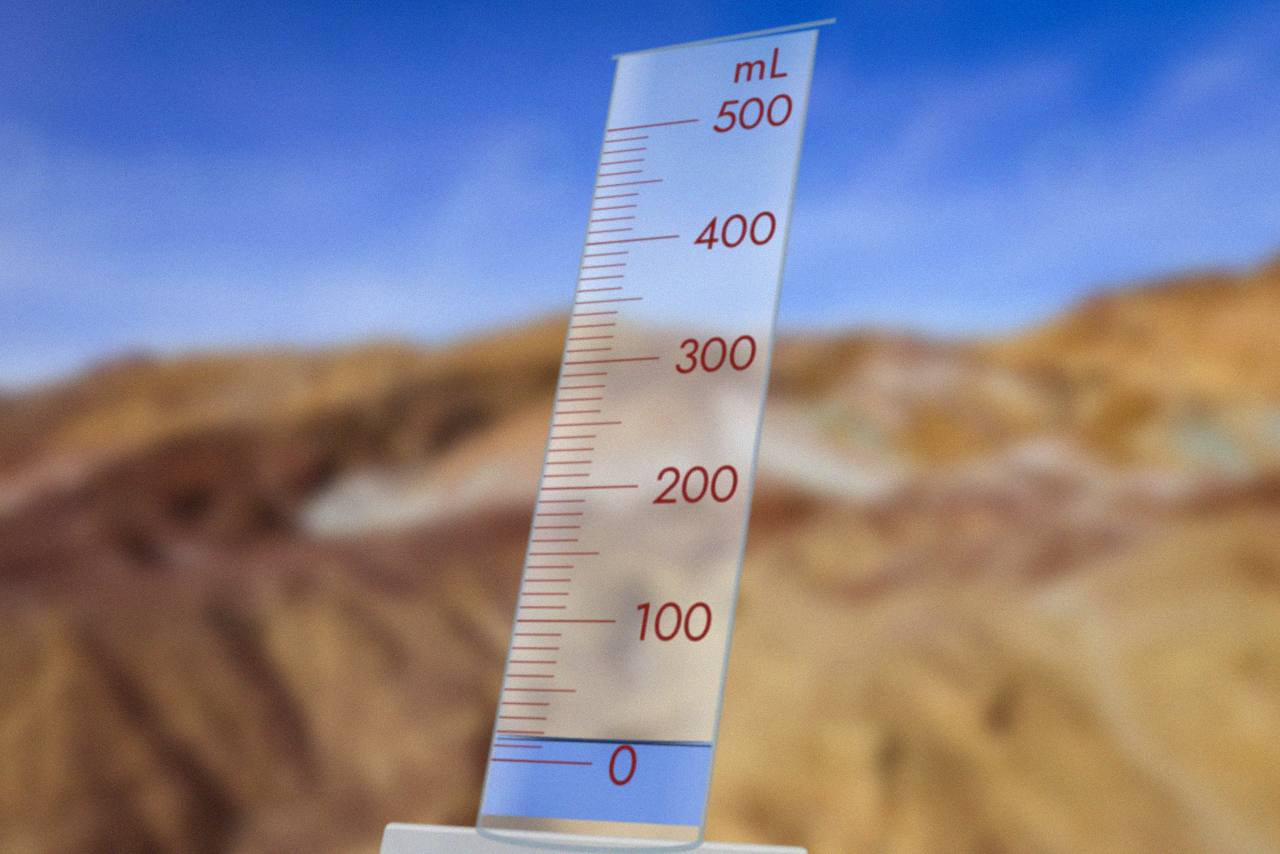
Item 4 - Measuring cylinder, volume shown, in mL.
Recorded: 15 mL
